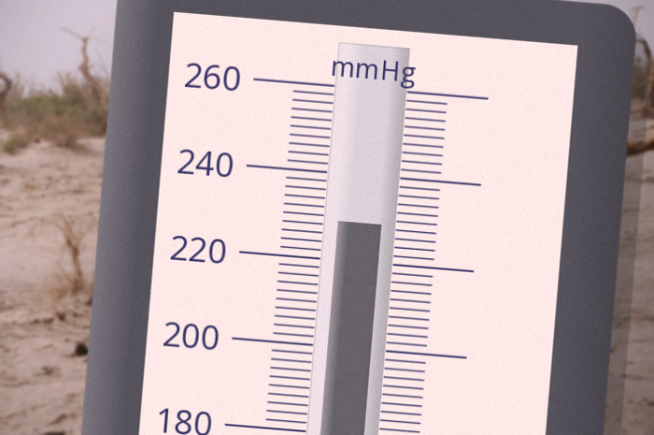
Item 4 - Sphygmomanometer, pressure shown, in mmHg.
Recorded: 229 mmHg
